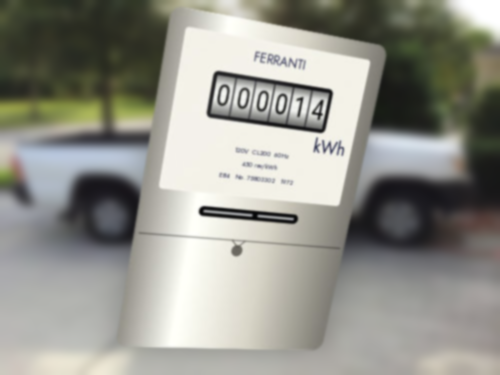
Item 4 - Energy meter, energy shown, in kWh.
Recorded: 14 kWh
